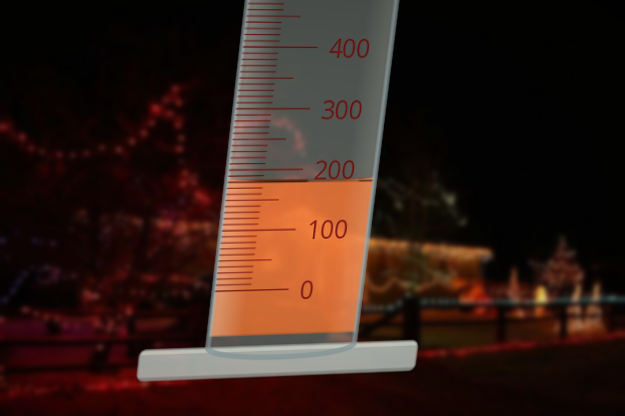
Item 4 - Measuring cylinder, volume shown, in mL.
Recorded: 180 mL
